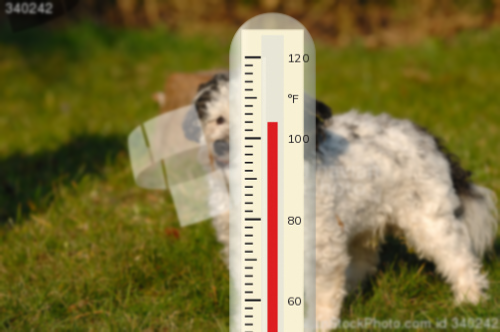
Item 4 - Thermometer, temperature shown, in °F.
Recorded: 104 °F
